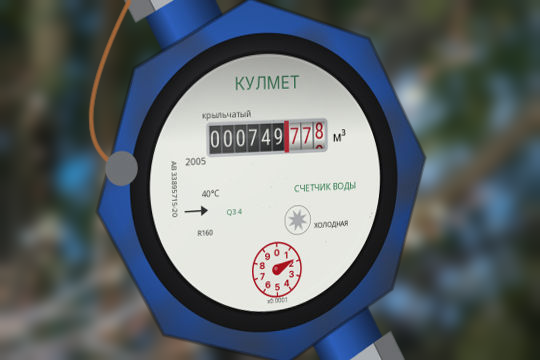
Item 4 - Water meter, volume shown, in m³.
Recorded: 749.7781 m³
